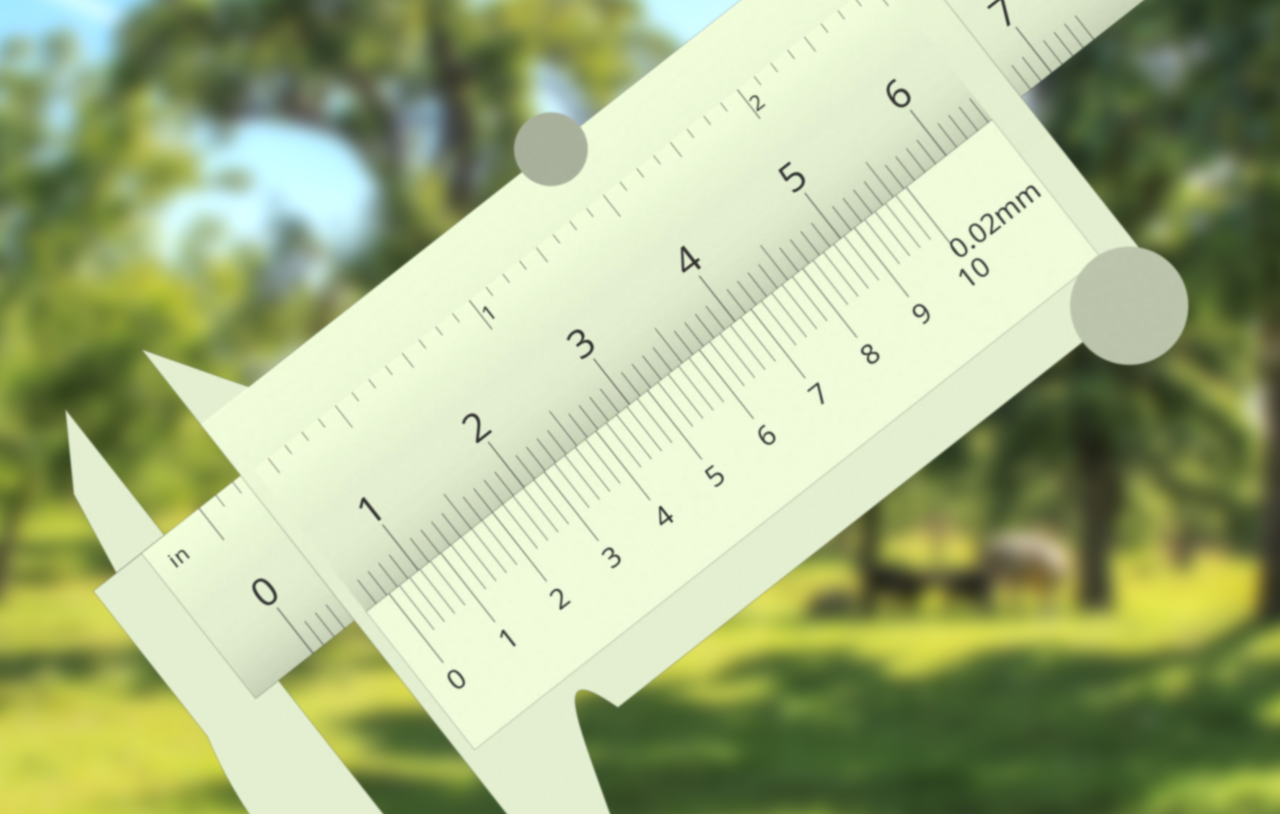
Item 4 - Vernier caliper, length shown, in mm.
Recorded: 7.2 mm
